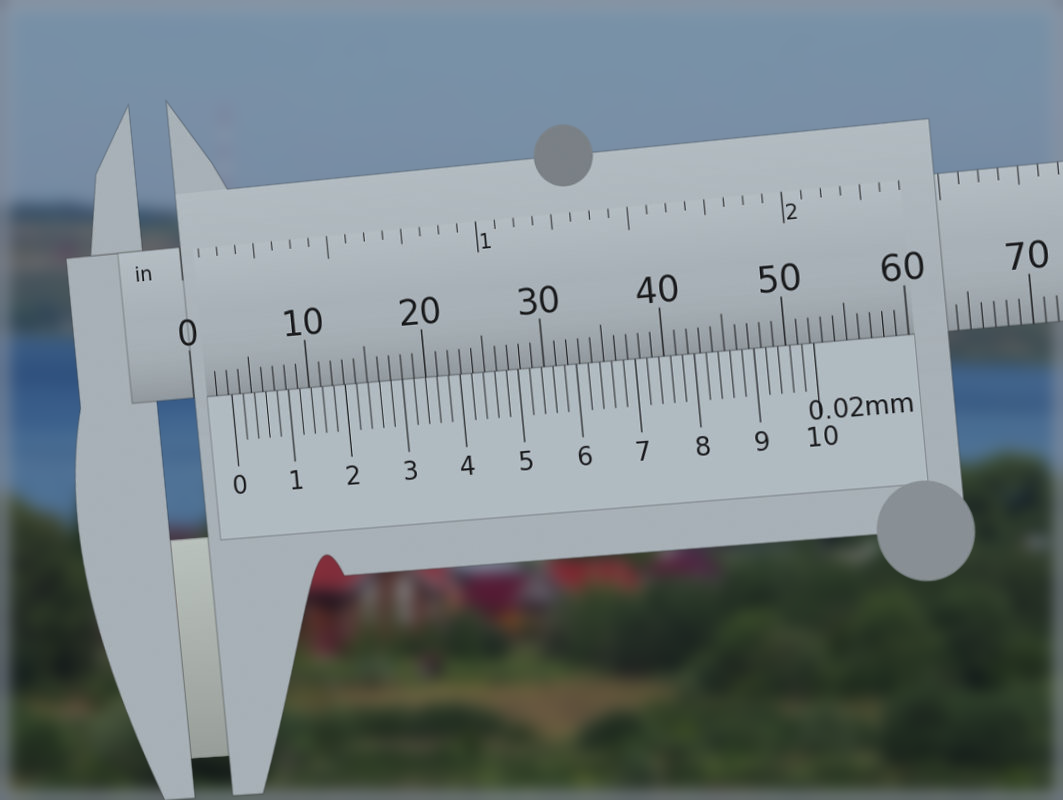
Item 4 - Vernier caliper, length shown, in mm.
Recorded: 3.3 mm
